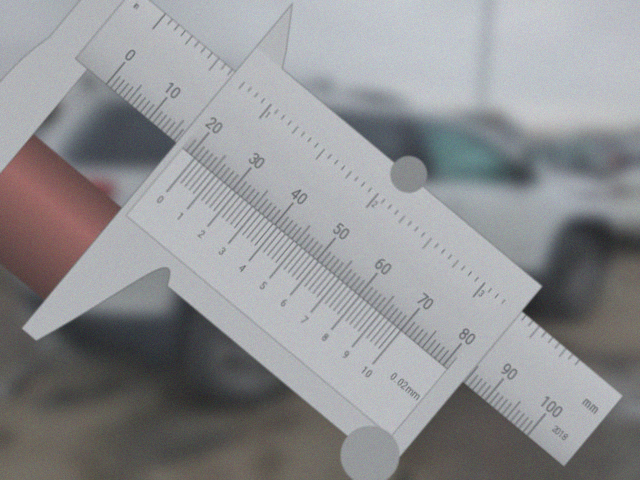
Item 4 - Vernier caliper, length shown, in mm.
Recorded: 21.0 mm
